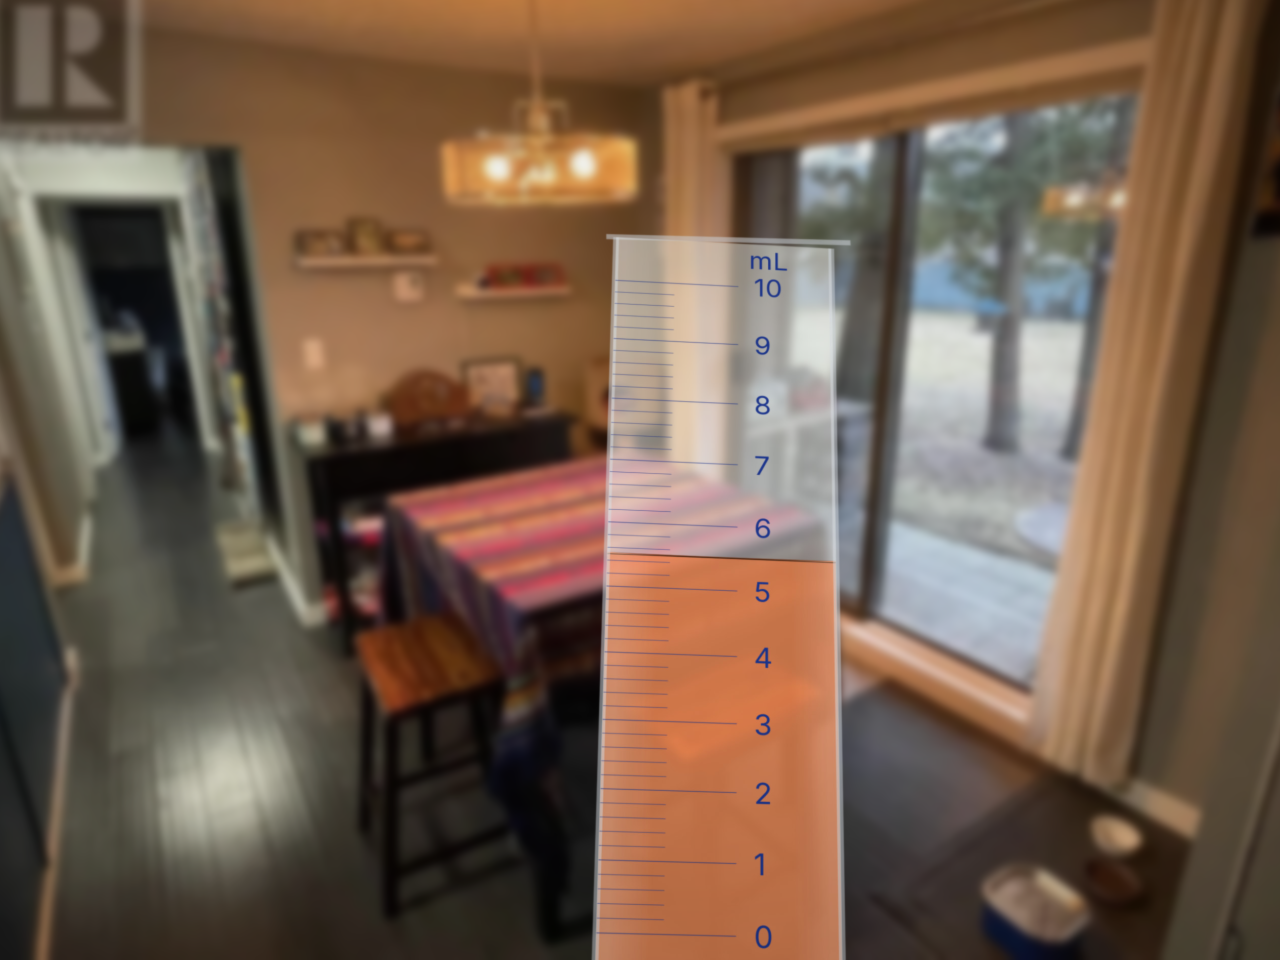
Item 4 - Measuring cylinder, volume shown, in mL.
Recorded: 5.5 mL
